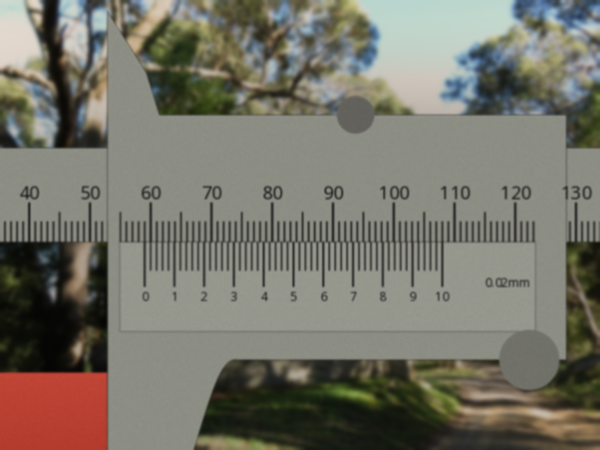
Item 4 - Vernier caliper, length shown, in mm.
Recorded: 59.0 mm
